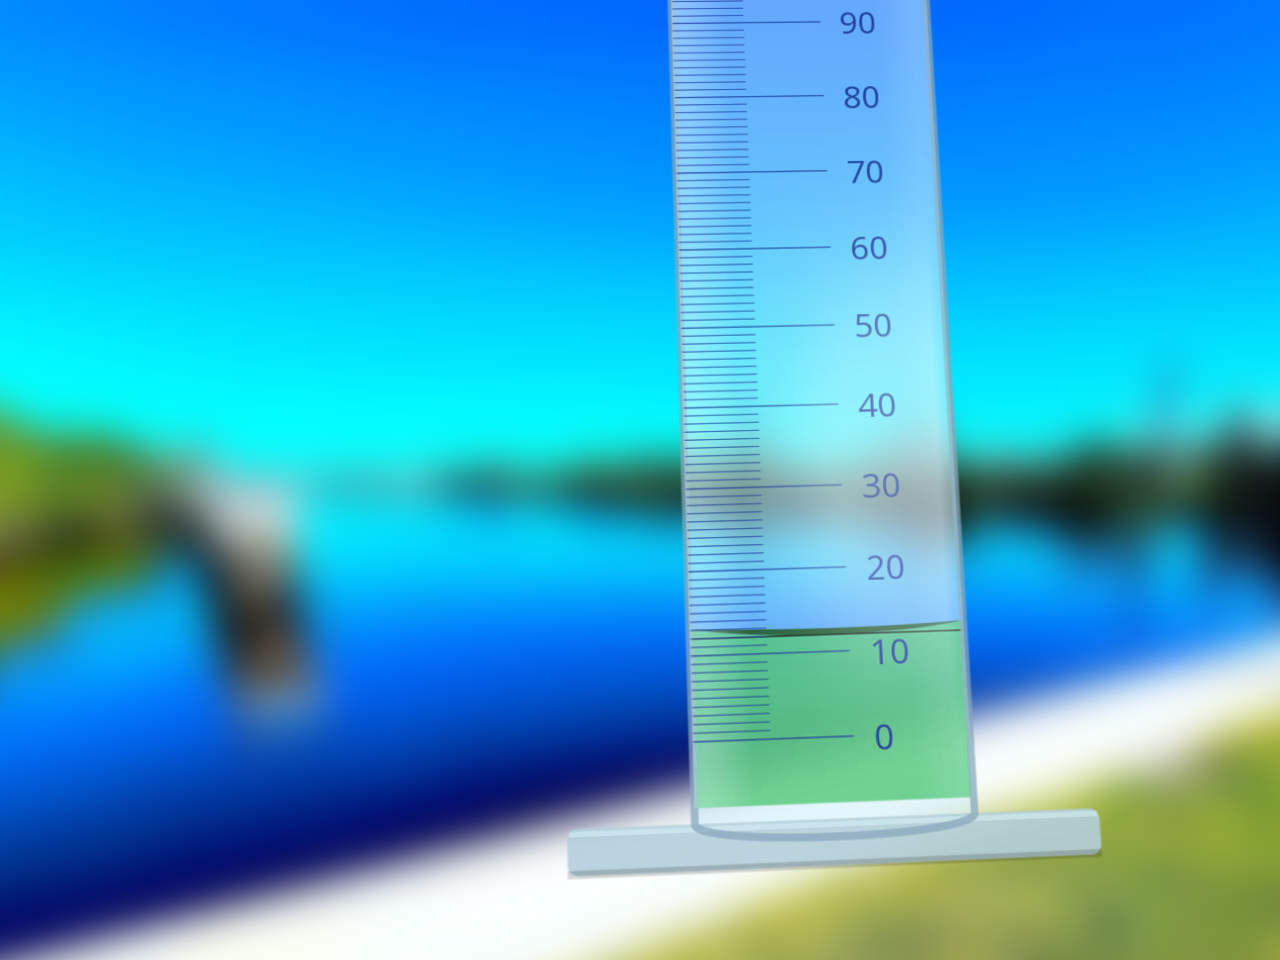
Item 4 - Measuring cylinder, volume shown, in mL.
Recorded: 12 mL
